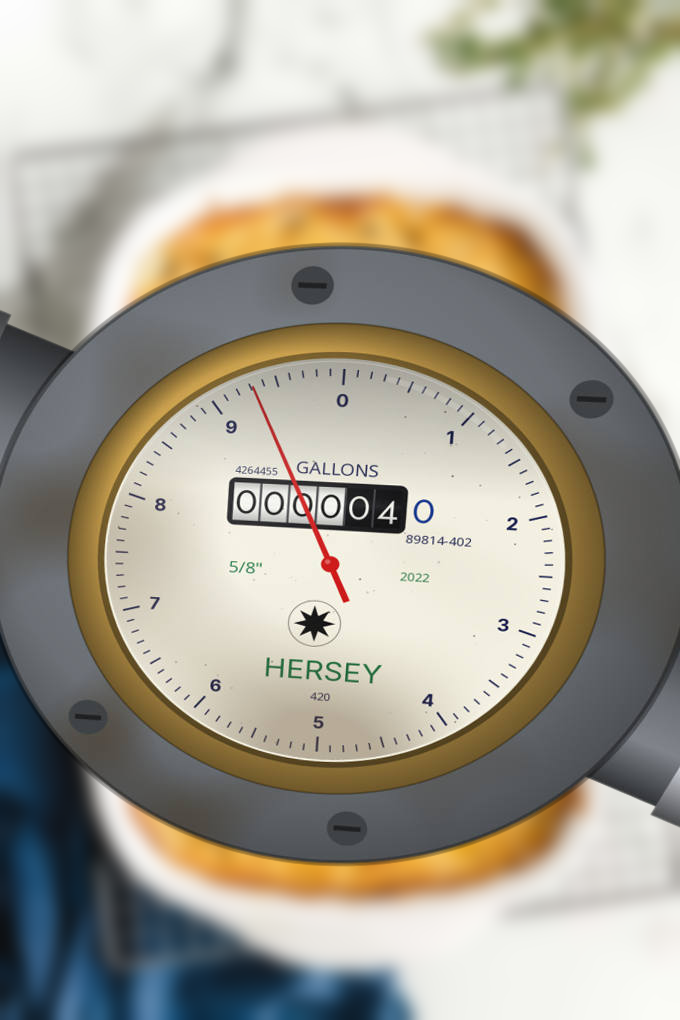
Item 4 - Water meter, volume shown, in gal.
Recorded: 39.3 gal
